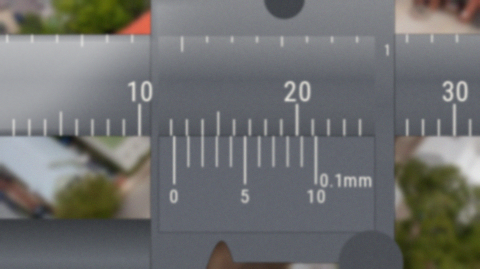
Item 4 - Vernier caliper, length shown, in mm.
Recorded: 12.2 mm
